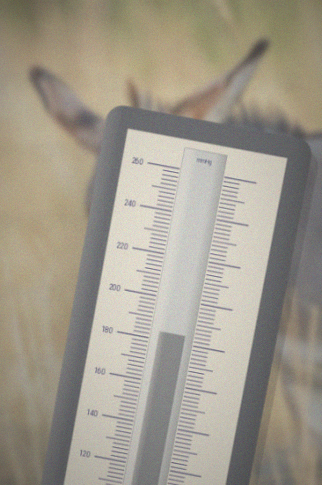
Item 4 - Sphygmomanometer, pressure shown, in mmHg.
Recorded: 184 mmHg
